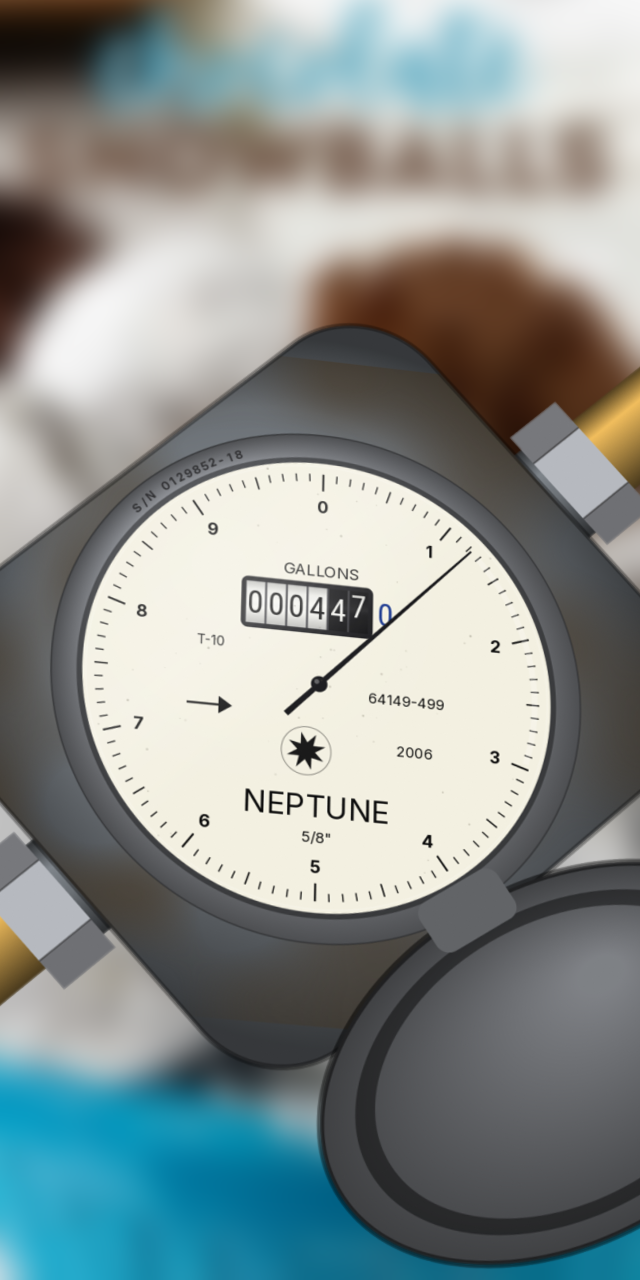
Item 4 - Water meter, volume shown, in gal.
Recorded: 4471.2 gal
